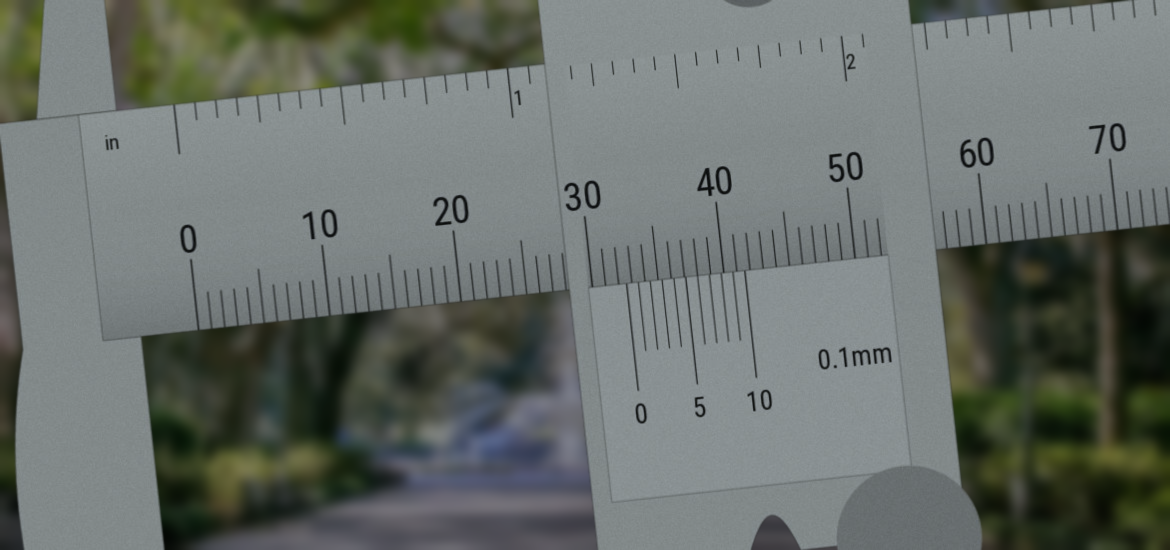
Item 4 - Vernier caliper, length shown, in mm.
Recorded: 32.6 mm
